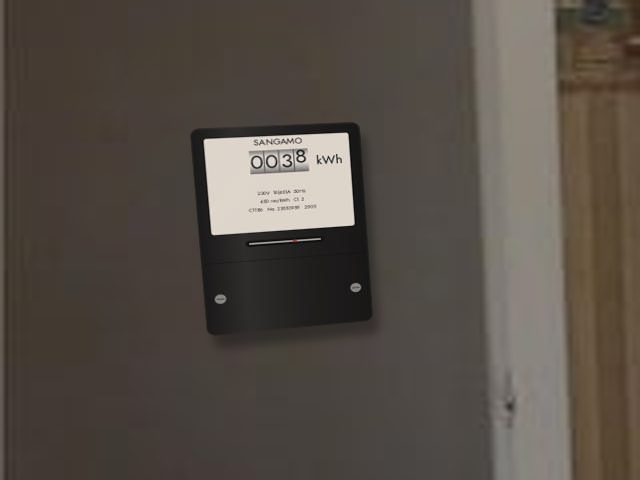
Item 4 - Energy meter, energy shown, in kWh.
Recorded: 38 kWh
